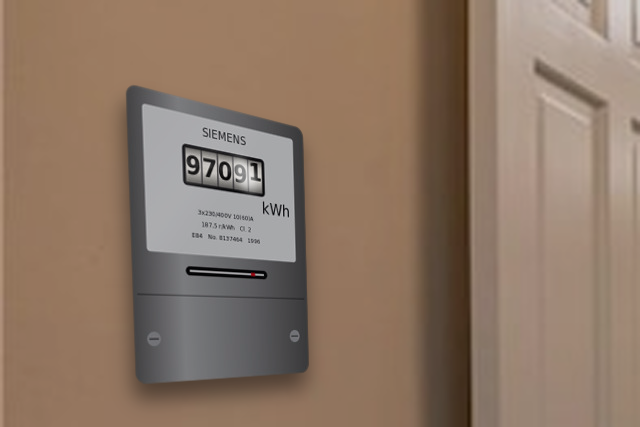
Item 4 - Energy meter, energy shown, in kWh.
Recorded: 97091 kWh
